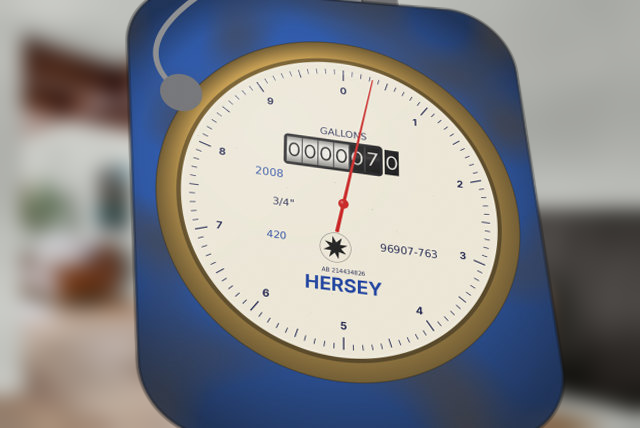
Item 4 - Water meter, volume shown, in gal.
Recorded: 70.3 gal
